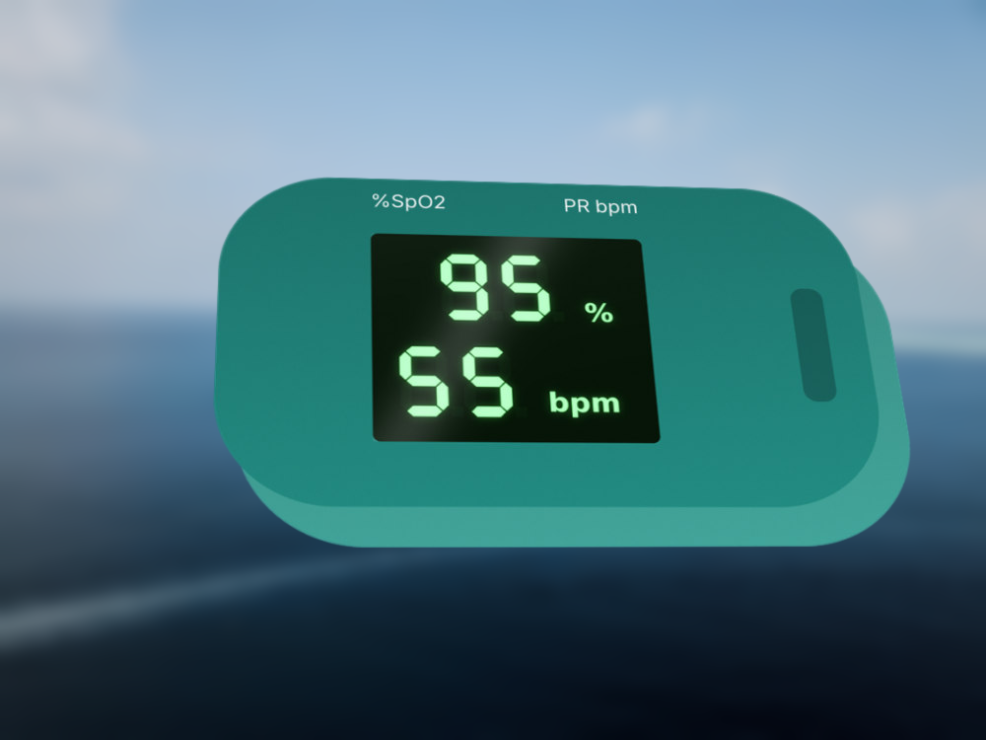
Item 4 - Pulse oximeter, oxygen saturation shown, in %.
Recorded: 95 %
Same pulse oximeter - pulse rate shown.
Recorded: 55 bpm
